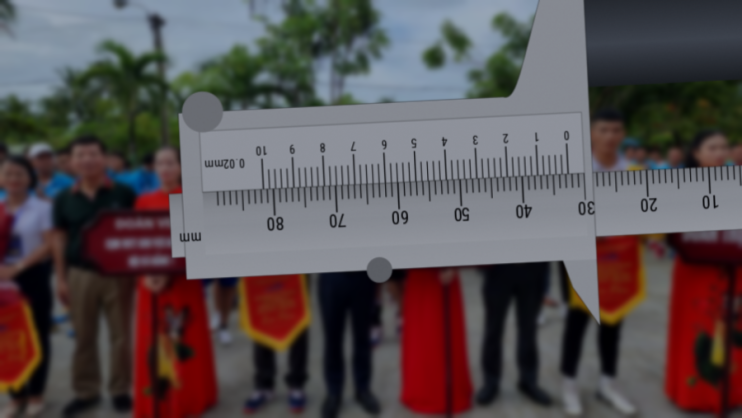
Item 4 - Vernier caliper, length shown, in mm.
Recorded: 32.6 mm
